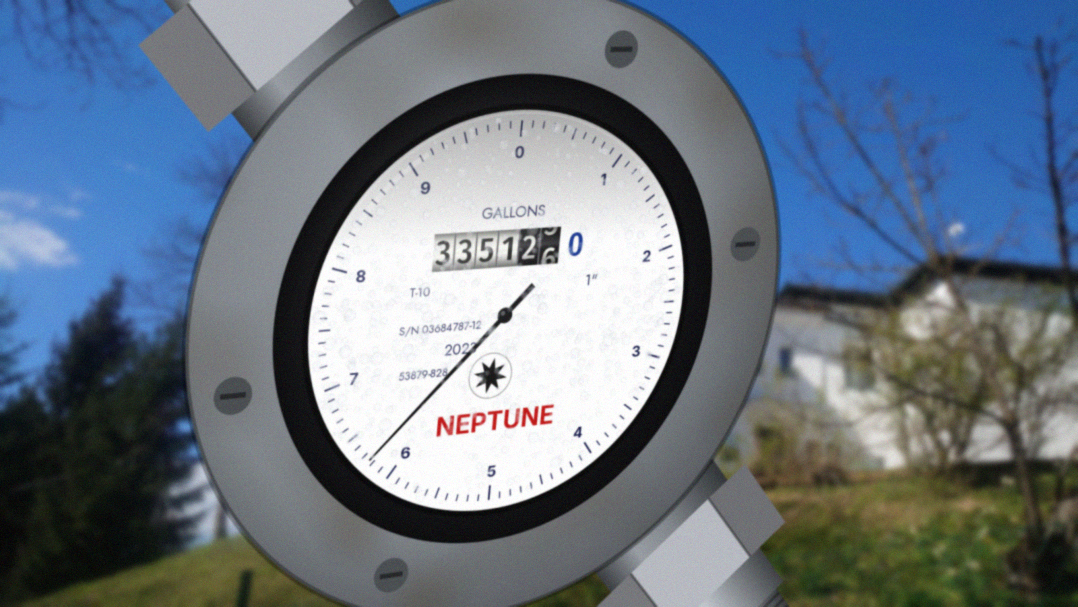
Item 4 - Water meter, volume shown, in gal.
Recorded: 3351256.2 gal
